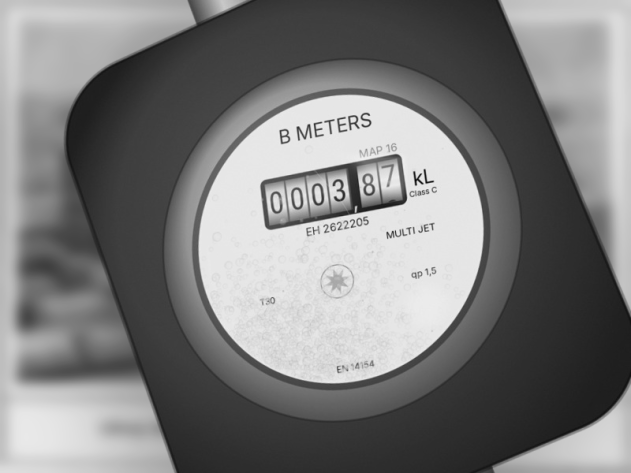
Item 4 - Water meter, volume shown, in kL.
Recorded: 3.87 kL
